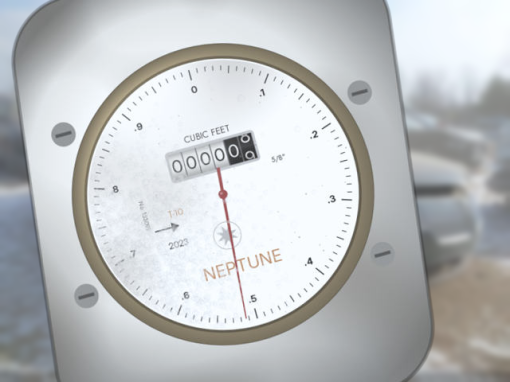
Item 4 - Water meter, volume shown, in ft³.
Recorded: 8.51 ft³
